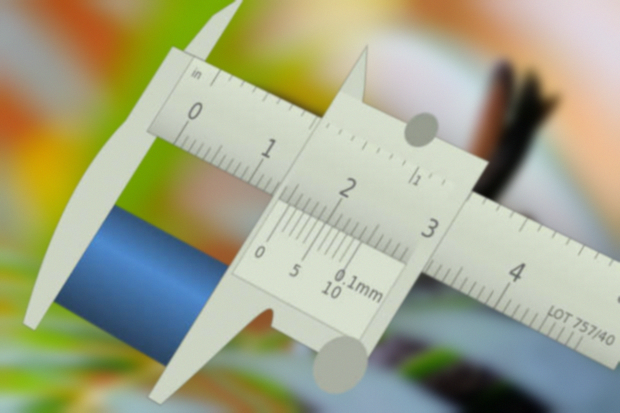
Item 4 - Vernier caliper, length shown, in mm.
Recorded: 15.4 mm
